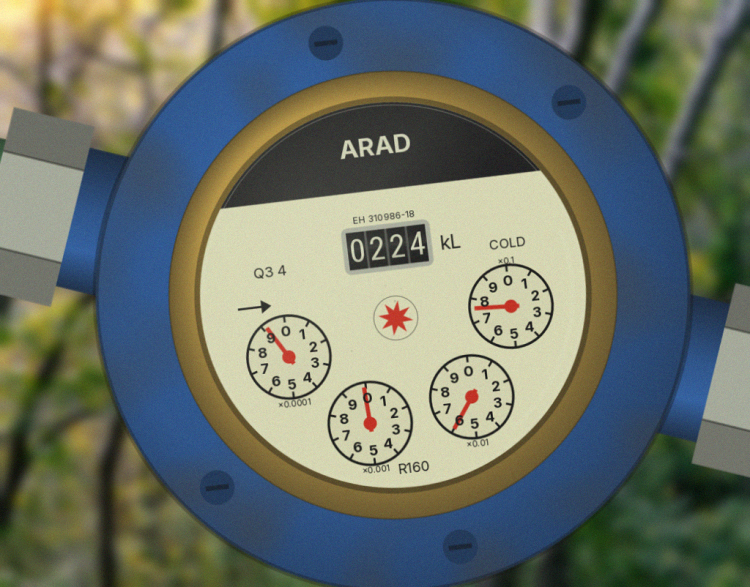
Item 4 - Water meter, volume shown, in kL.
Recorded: 224.7599 kL
